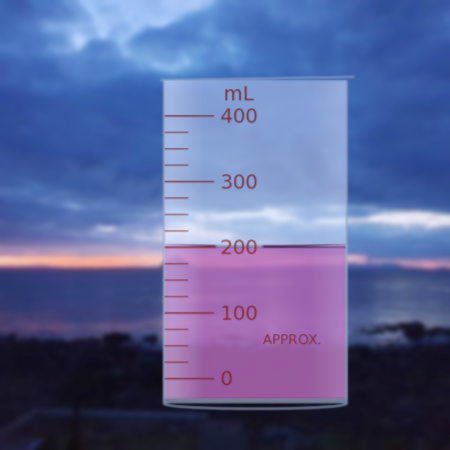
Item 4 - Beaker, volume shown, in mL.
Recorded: 200 mL
